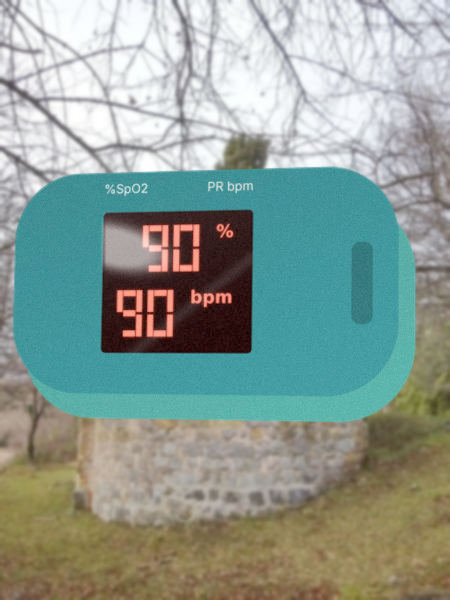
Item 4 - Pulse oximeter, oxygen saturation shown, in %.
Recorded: 90 %
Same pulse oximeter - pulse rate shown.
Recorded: 90 bpm
